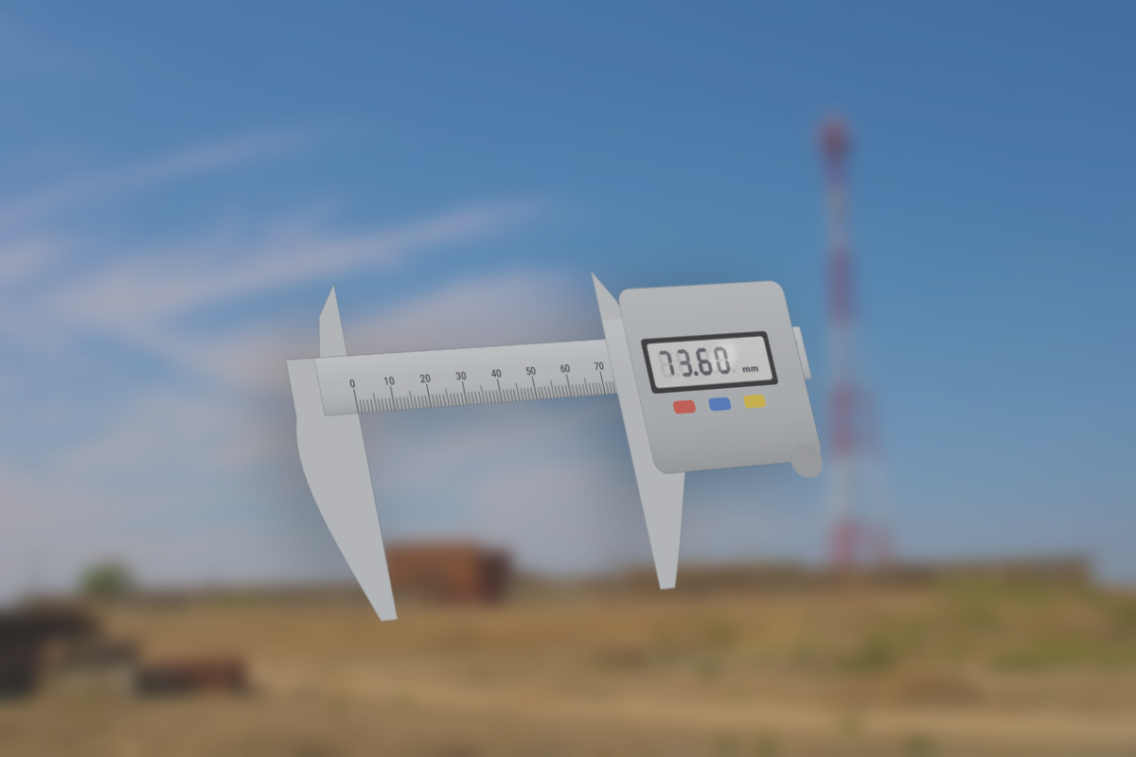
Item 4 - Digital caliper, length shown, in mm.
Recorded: 73.60 mm
